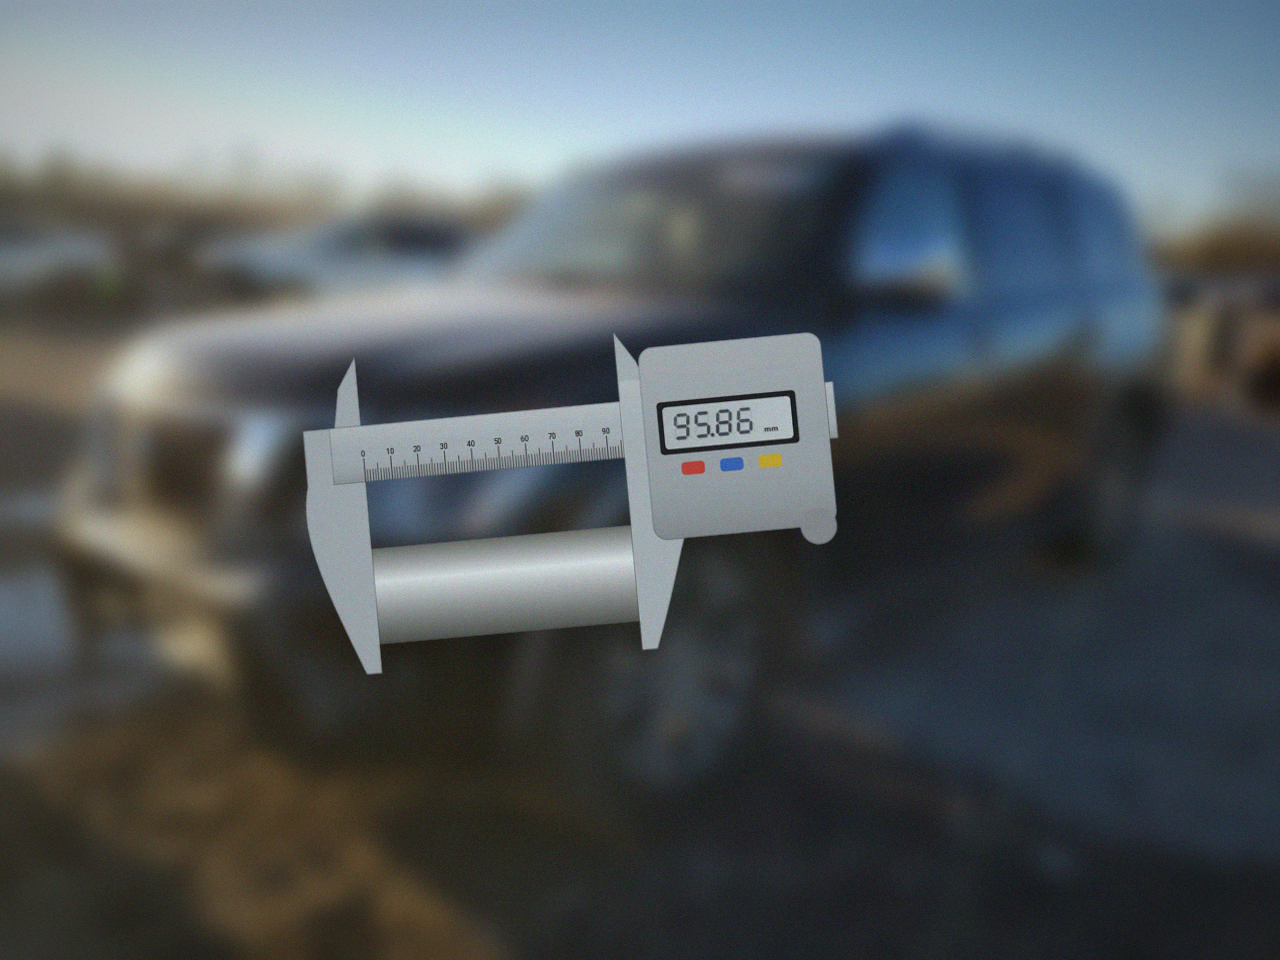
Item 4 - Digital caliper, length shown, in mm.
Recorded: 95.86 mm
